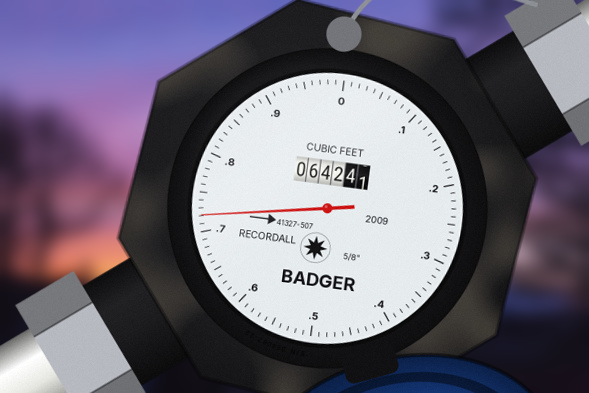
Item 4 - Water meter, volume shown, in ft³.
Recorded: 64240.72 ft³
